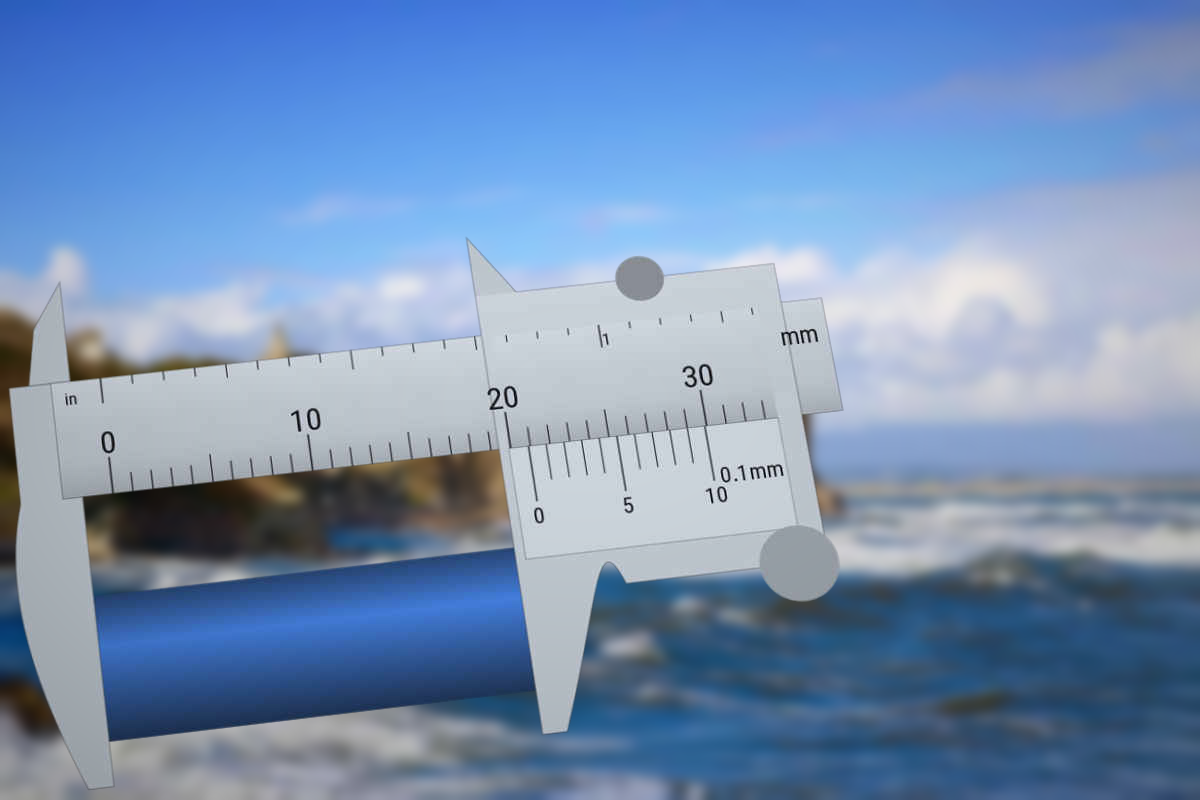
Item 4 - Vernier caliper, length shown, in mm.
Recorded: 20.9 mm
